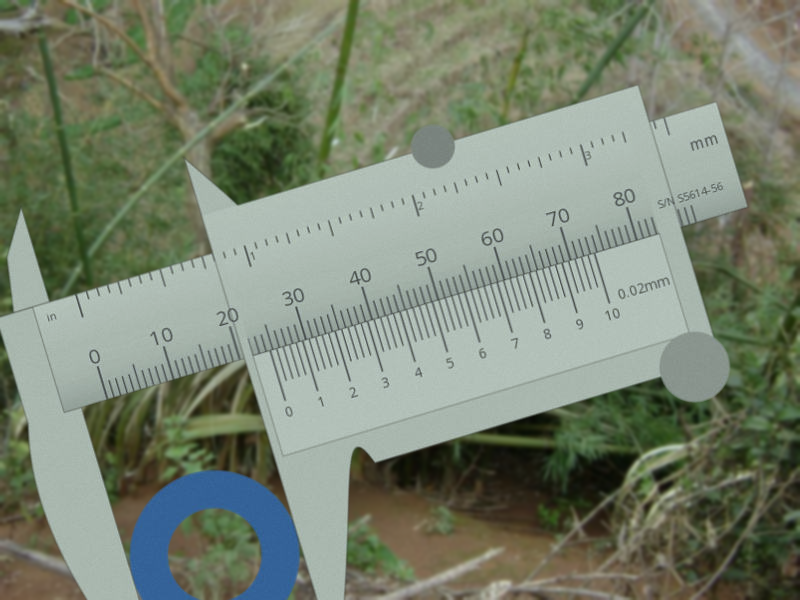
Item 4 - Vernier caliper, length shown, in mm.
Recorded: 24.6 mm
